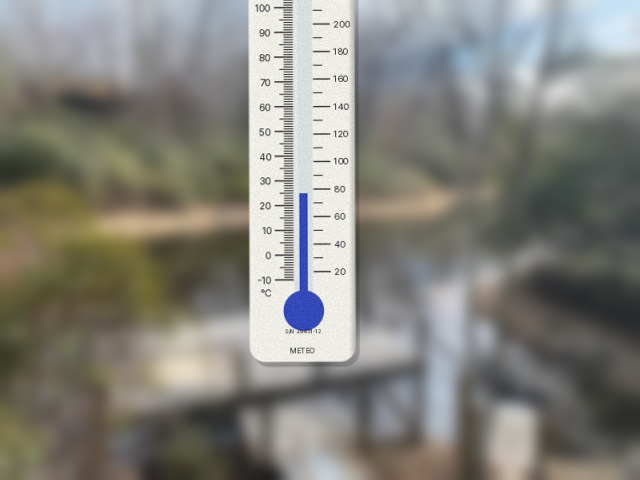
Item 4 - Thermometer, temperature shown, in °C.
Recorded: 25 °C
